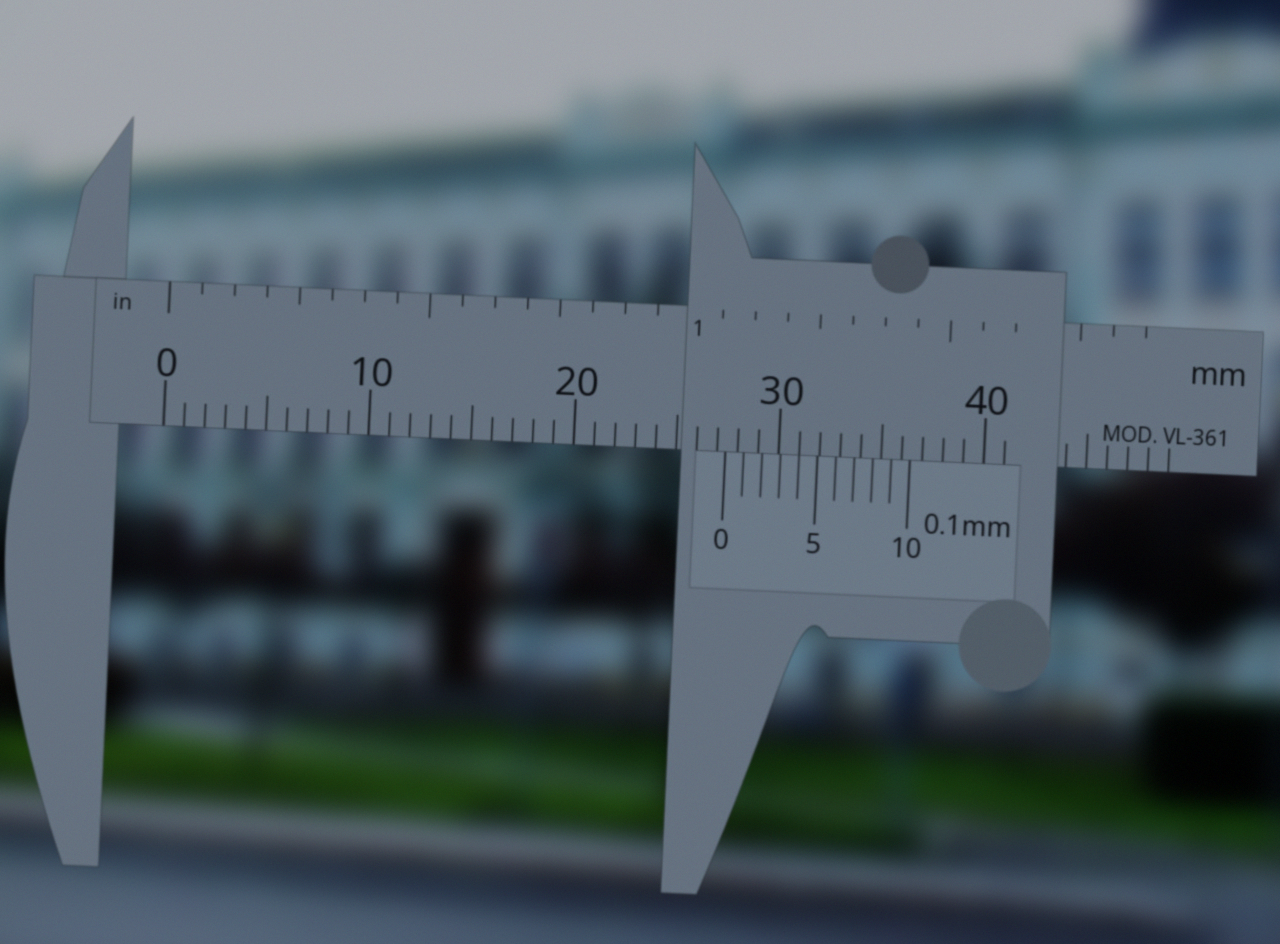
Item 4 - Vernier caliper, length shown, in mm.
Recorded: 27.4 mm
